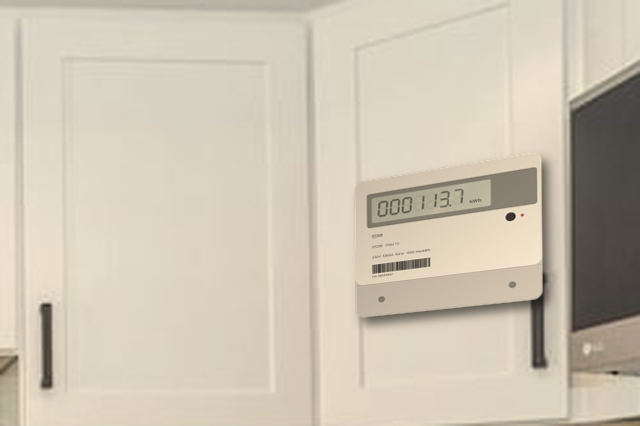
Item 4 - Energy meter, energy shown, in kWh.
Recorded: 113.7 kWh
